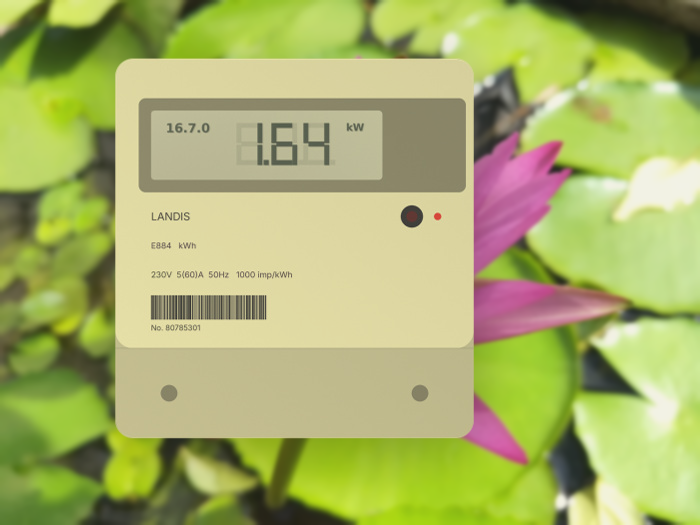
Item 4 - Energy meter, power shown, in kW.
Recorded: 1.64 kW
